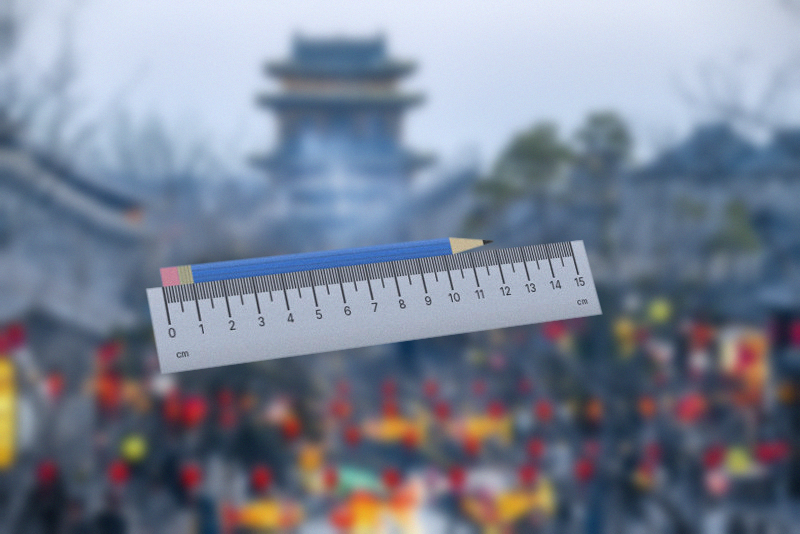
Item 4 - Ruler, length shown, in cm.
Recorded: 12 cm
